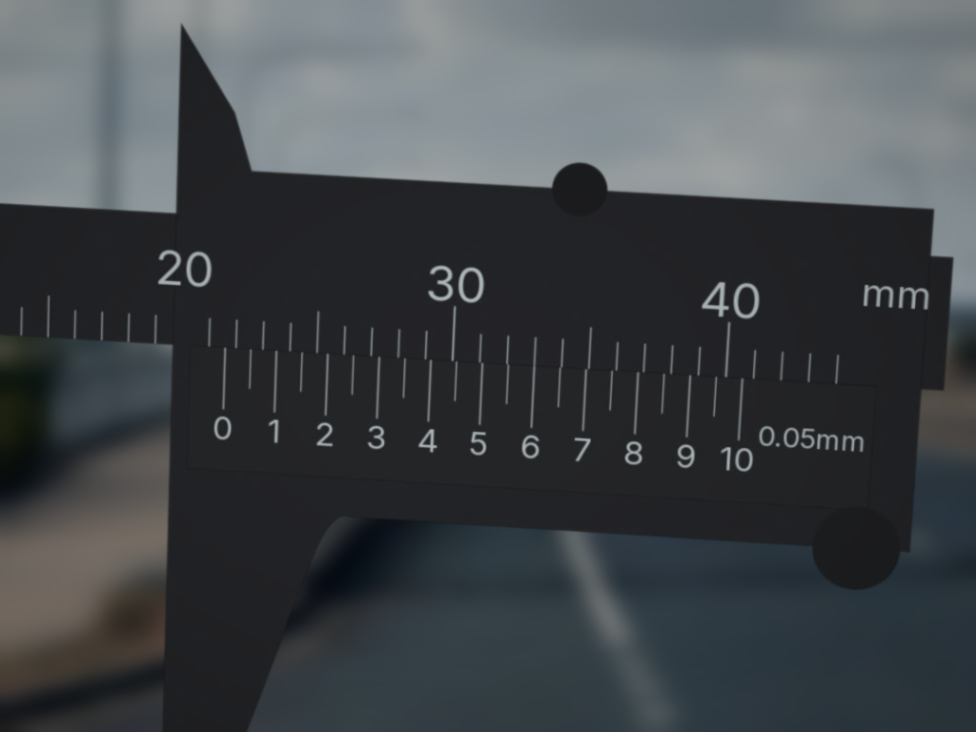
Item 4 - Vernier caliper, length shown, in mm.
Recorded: 21.60 mm
